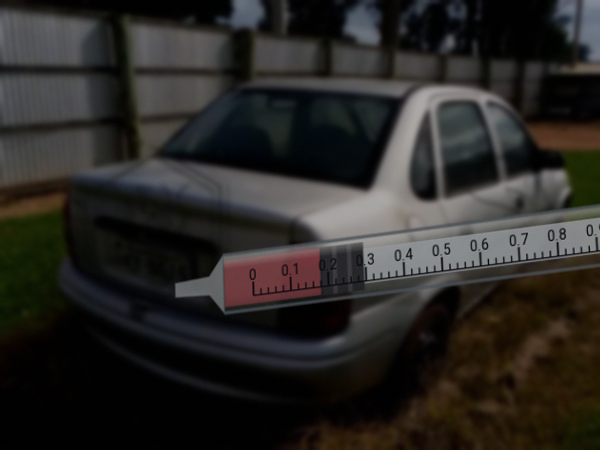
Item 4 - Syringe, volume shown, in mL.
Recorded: 0.18 mL
